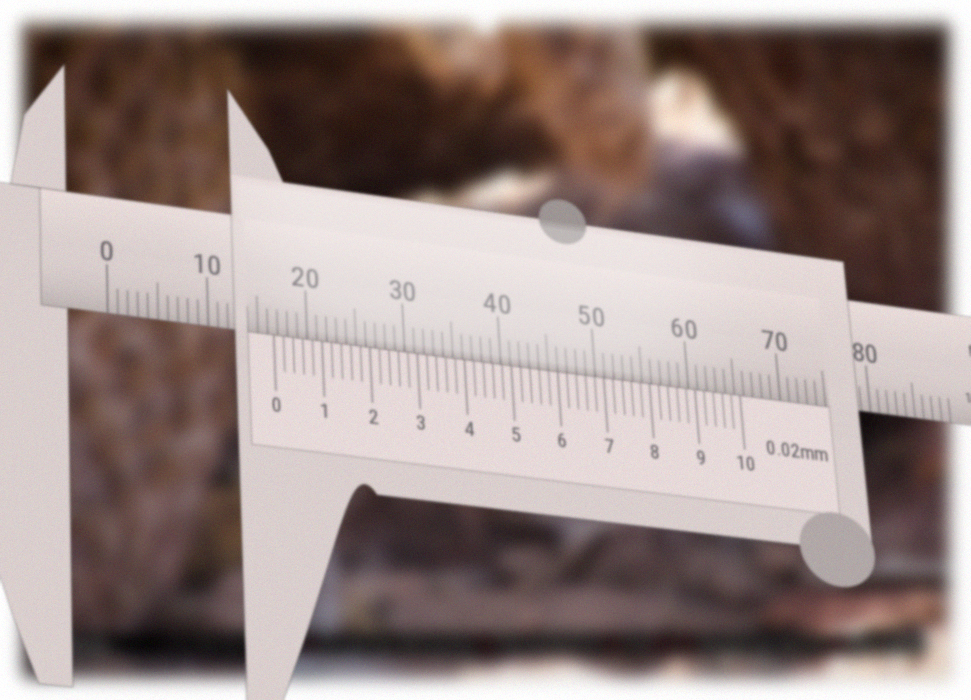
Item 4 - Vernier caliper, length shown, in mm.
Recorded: 16.6 mm
